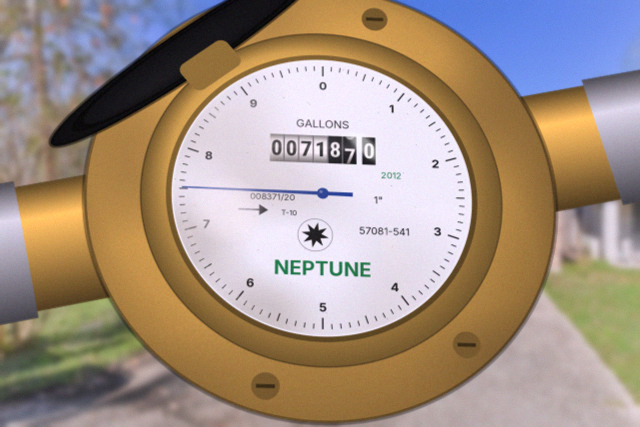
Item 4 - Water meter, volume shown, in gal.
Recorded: 71867.5 gal
